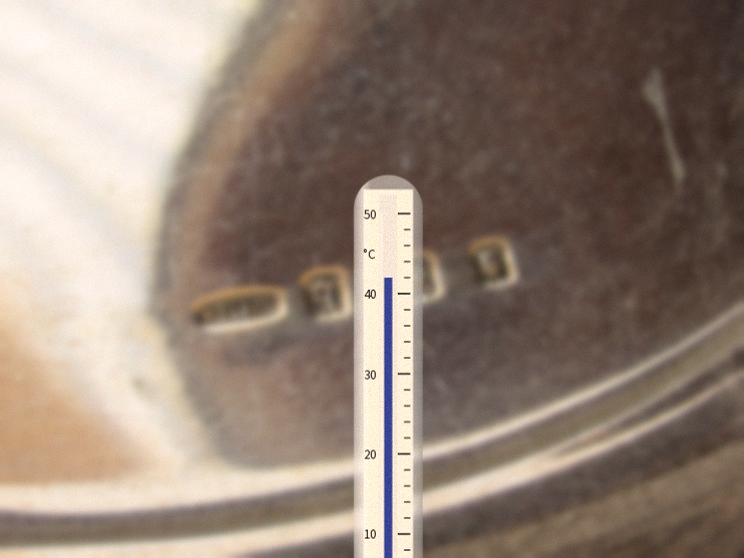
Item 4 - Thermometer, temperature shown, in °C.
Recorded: 42 °C
